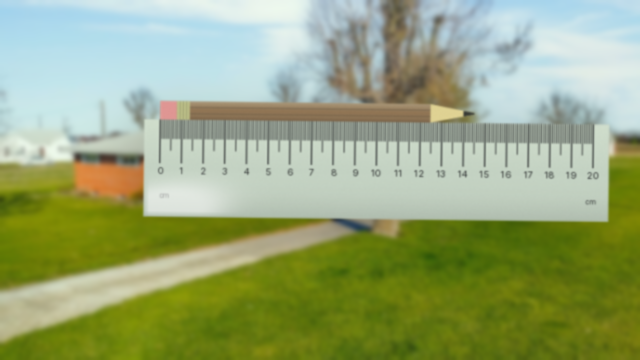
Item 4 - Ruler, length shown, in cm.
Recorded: 14.5 cm
